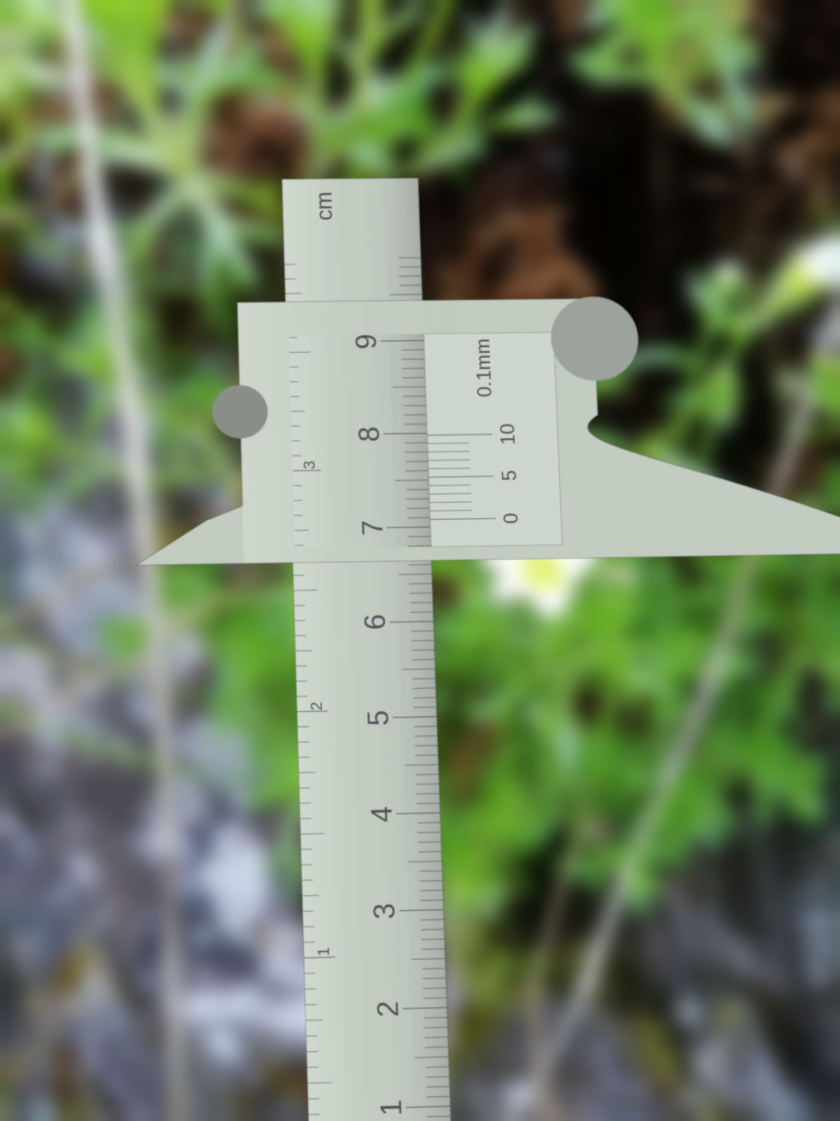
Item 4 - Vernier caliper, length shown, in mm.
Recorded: 70.8 mm
